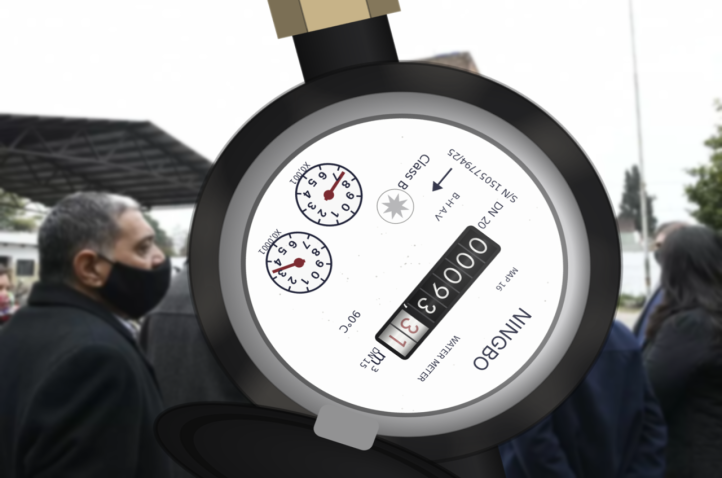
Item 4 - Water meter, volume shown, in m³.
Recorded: 93.3173 m³
